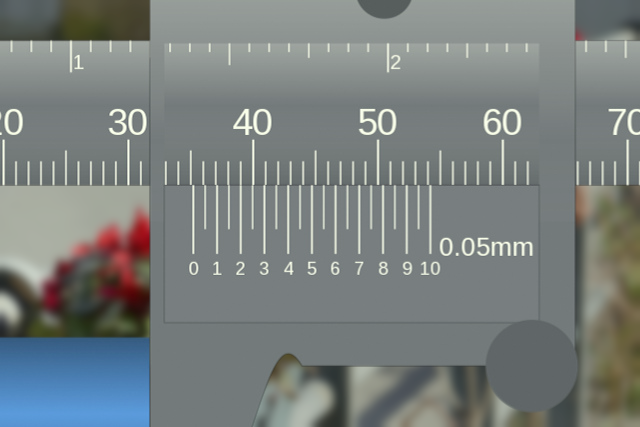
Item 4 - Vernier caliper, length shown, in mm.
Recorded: 35.2 mm
